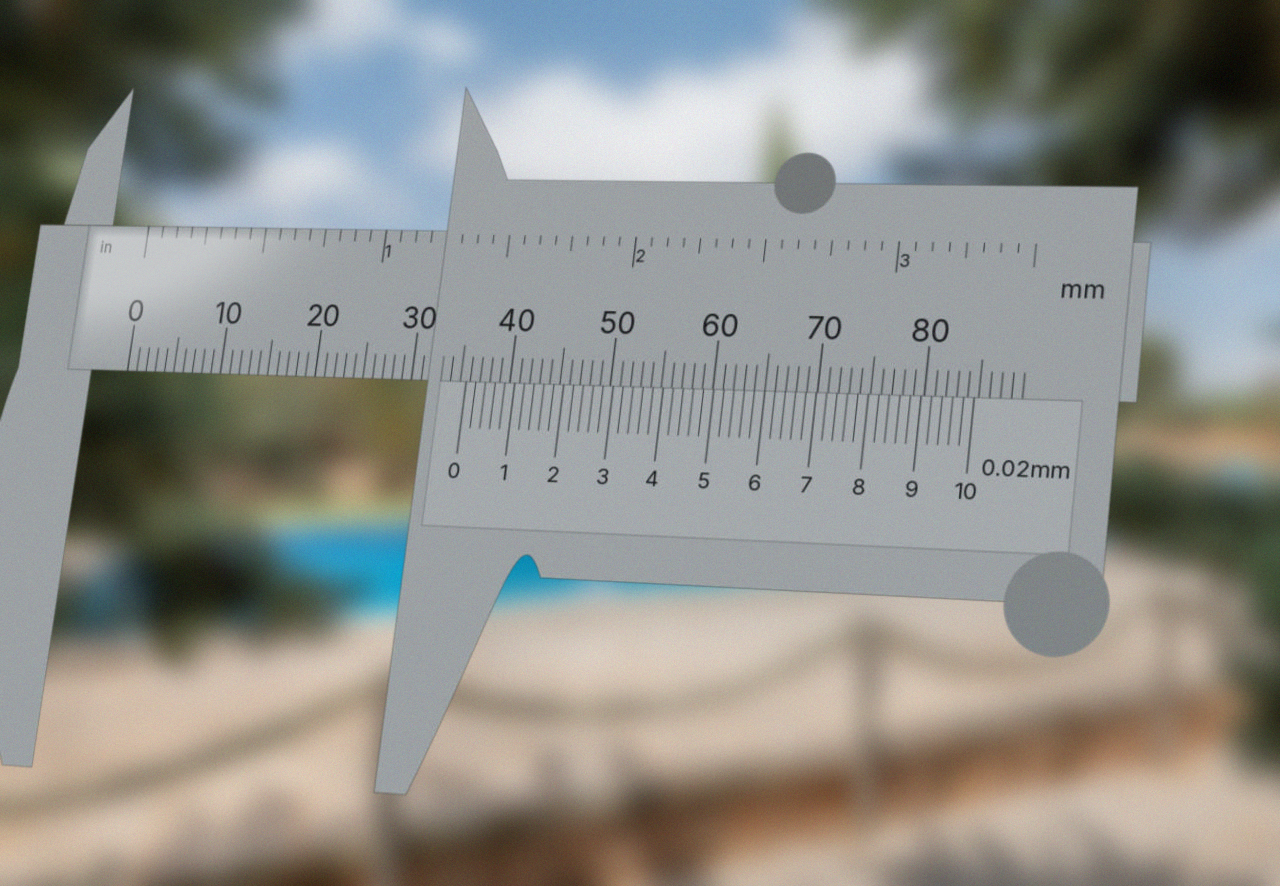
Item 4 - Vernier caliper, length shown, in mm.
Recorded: 35.6 mm
